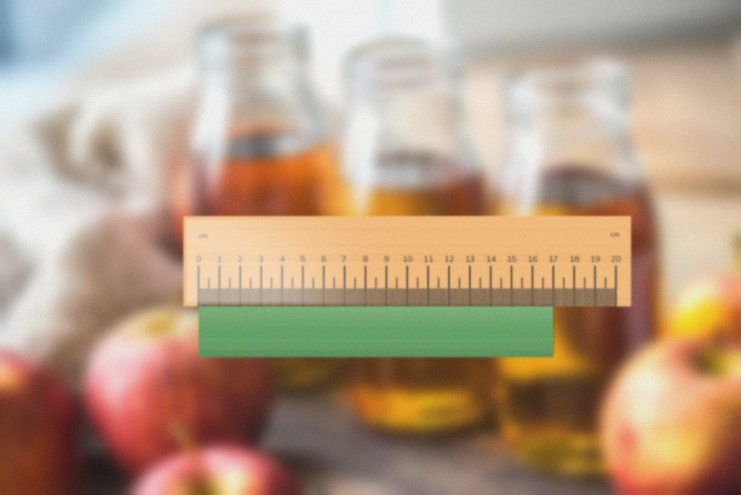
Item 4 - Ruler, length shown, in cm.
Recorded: 17 cm
